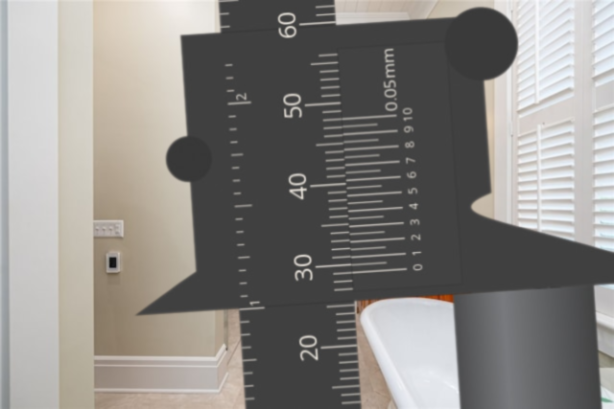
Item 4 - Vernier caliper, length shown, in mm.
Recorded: 29.0 mm
